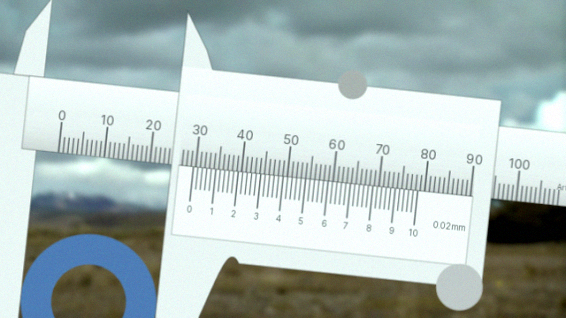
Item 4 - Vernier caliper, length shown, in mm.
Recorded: 29.5 mm
